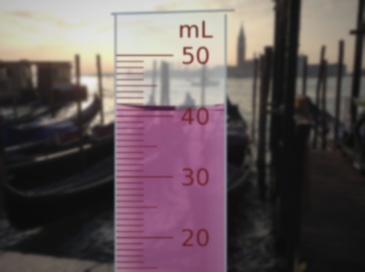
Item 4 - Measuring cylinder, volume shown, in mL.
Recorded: 41 mL
